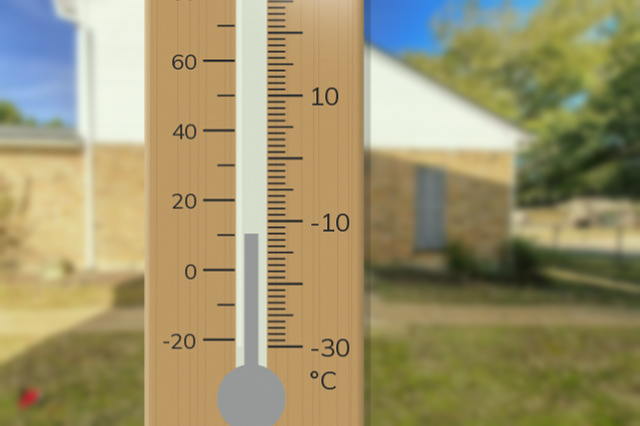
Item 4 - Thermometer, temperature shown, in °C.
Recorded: -12 °C
